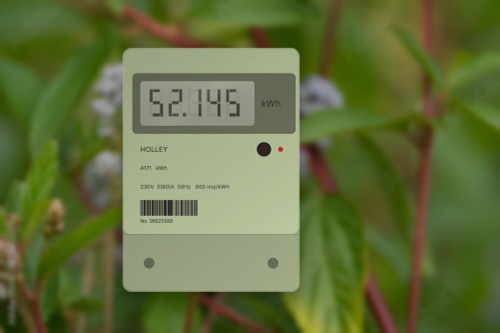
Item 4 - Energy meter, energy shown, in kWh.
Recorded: 52.145 kWh
